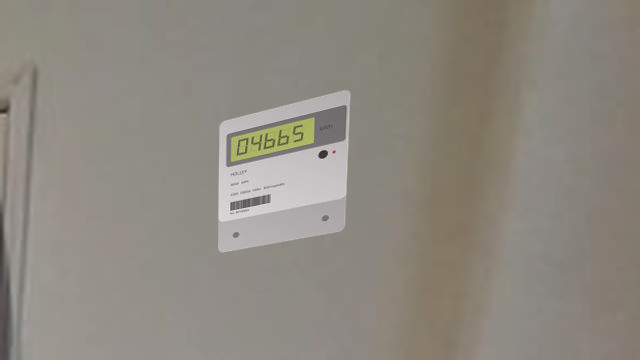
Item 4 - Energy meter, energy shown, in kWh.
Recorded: 4665 kWh
